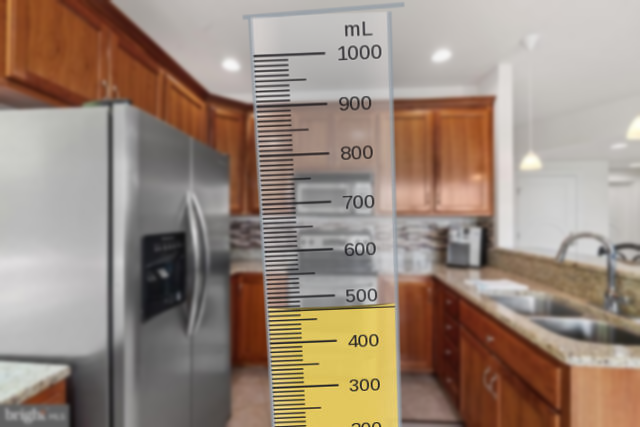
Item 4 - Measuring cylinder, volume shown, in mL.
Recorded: 470 mL
